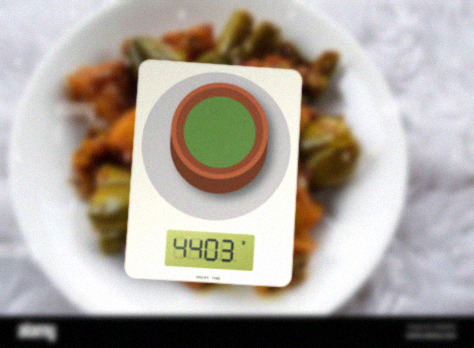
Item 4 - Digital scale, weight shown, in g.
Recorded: 4403 g
